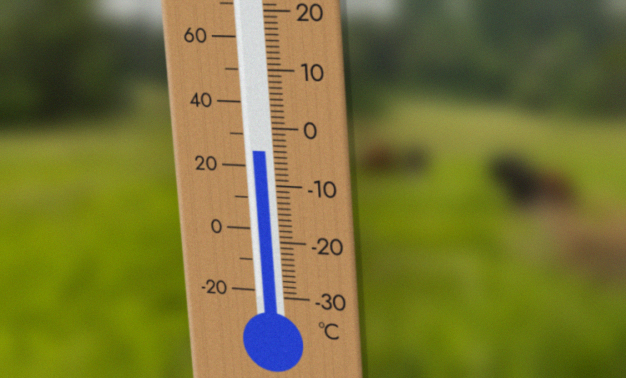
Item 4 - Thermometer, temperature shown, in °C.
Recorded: -4 °C
